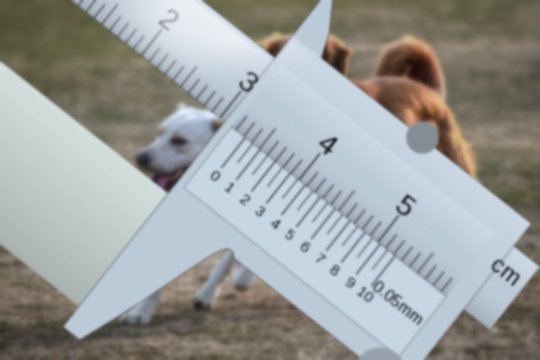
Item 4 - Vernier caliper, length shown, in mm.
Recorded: 33.2 mm
